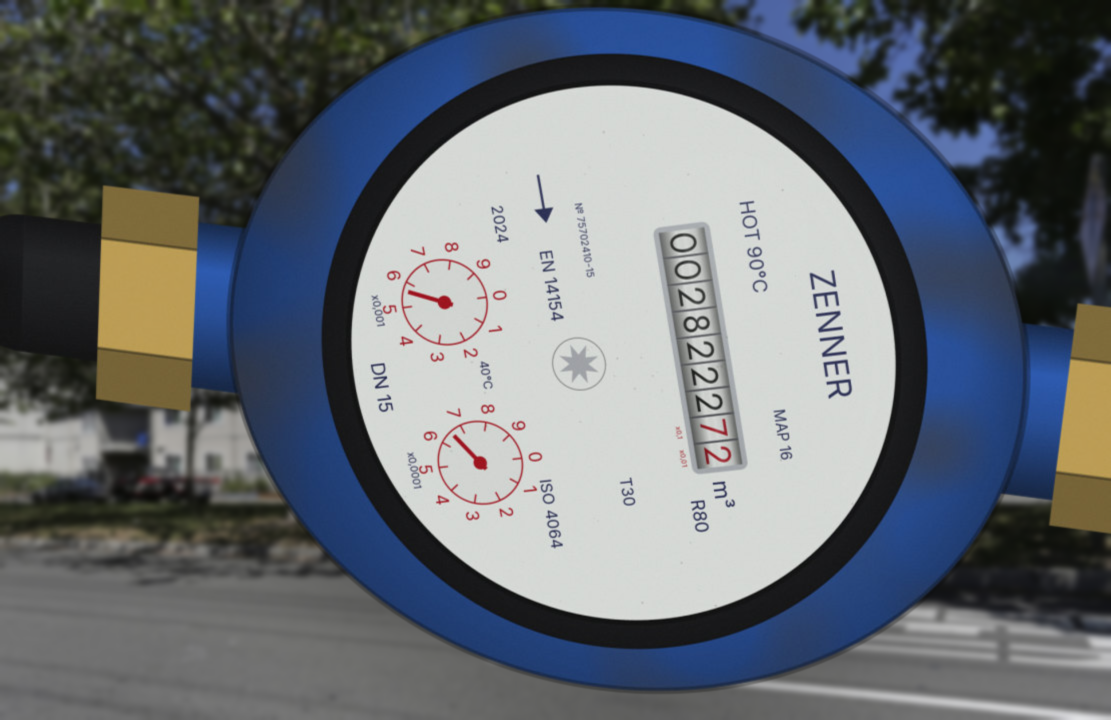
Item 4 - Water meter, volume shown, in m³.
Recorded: 28222.7256 m³
